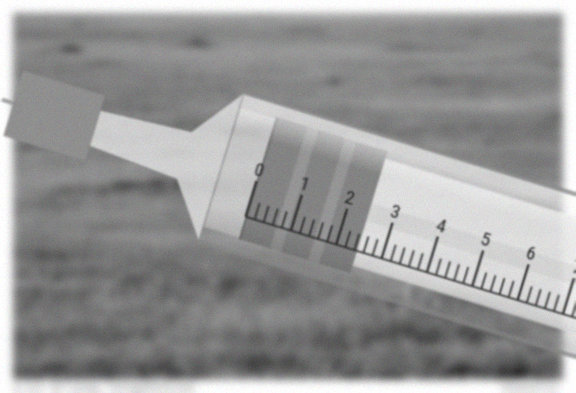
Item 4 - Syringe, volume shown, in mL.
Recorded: 0 mL
